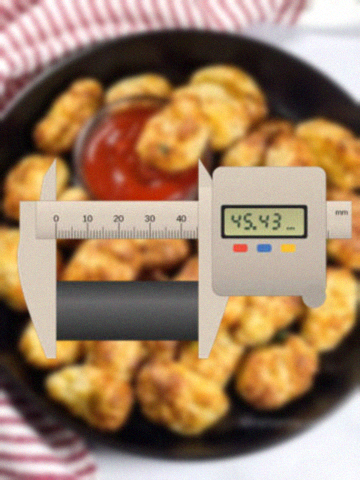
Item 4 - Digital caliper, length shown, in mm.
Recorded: 45.43 mm
